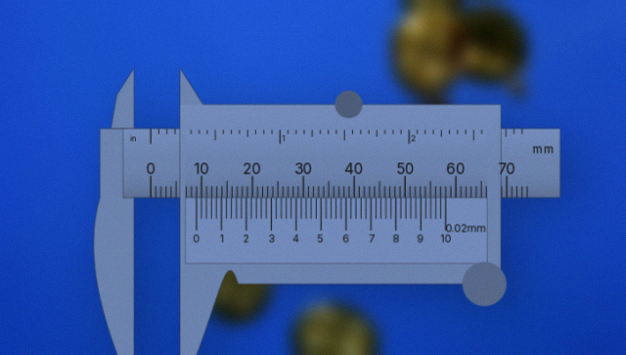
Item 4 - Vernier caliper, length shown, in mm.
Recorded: 9.0 mm
